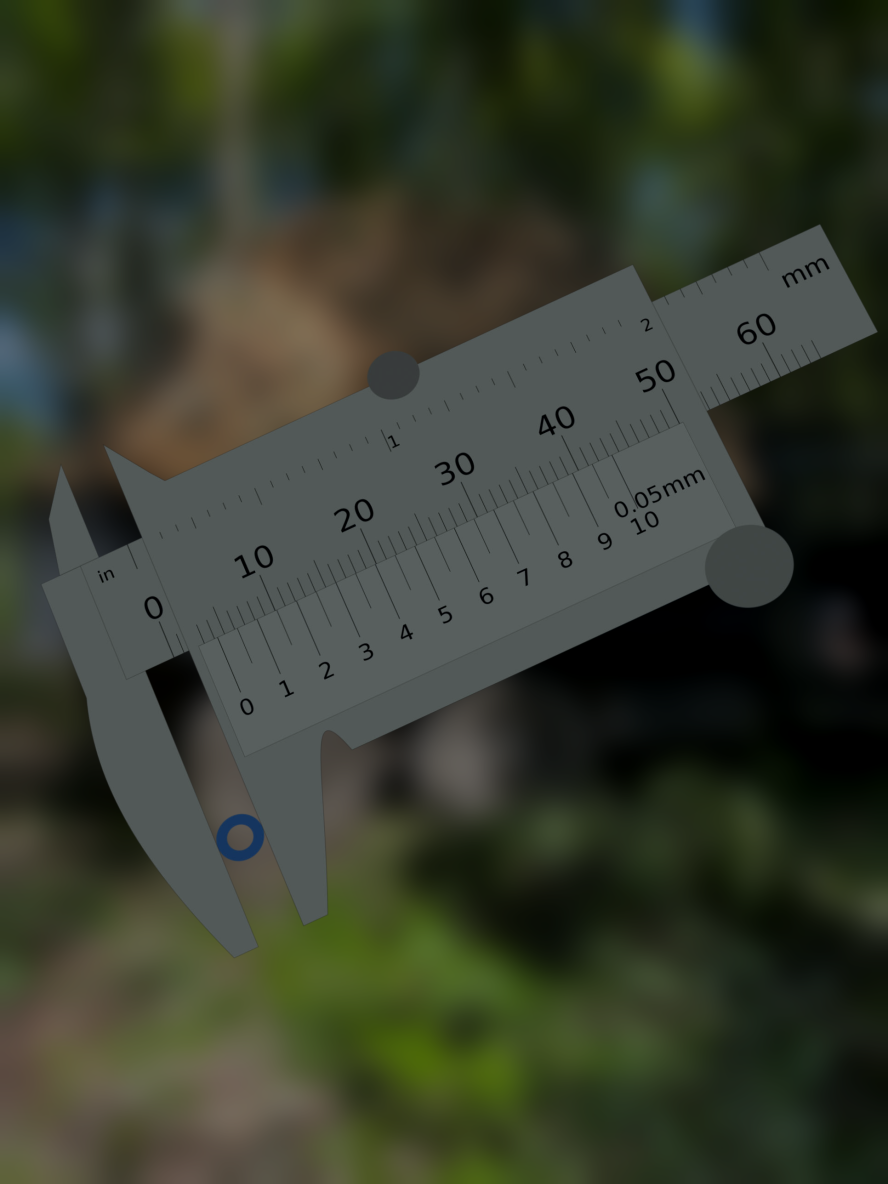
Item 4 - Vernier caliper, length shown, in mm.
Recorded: 4.3 mm
